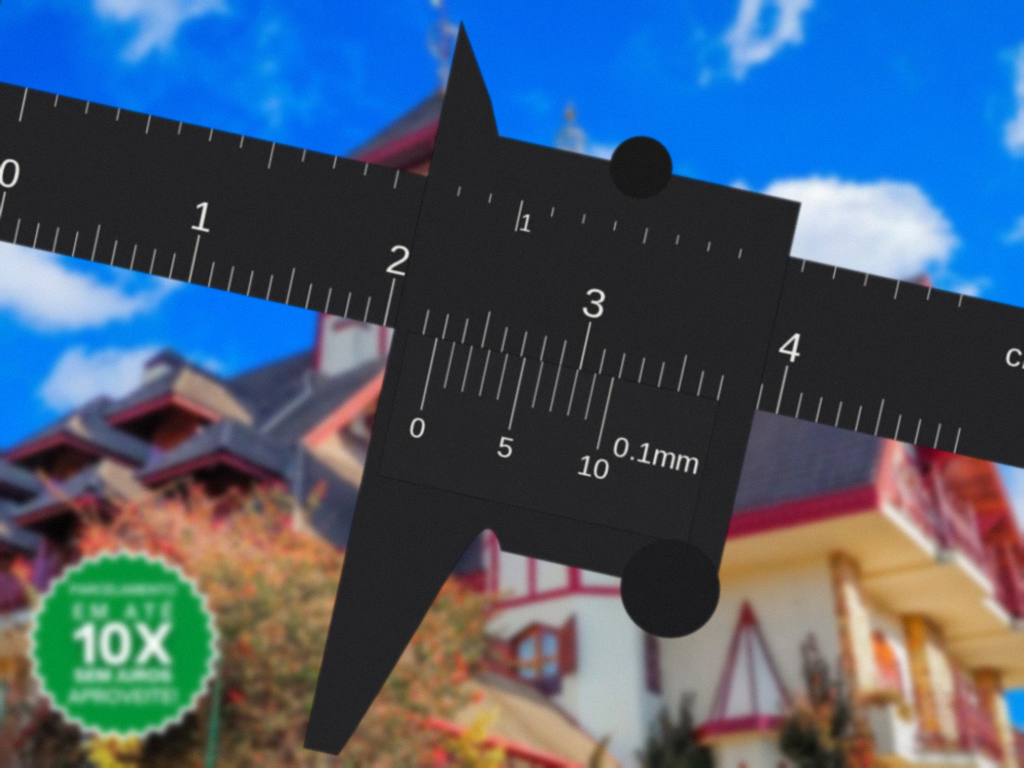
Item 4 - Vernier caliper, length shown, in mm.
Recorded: 22.7 mm
